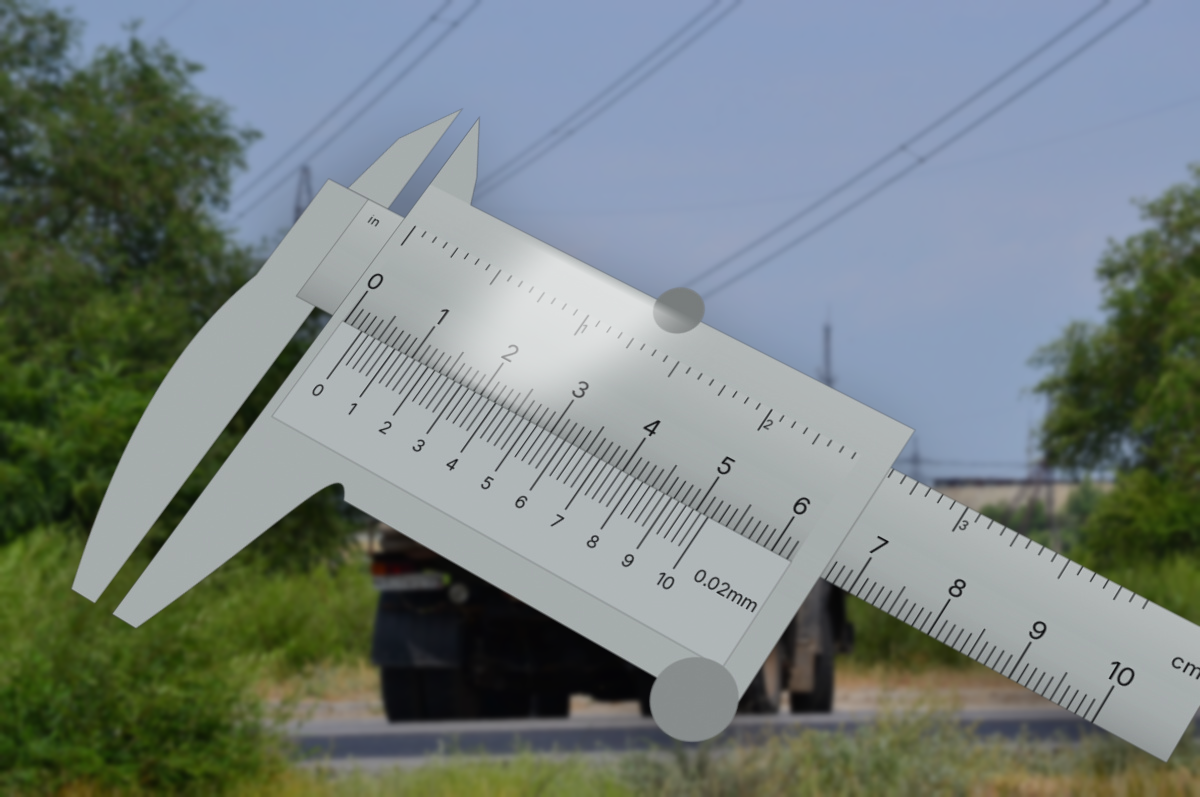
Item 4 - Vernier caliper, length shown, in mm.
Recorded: 2.6 mm
